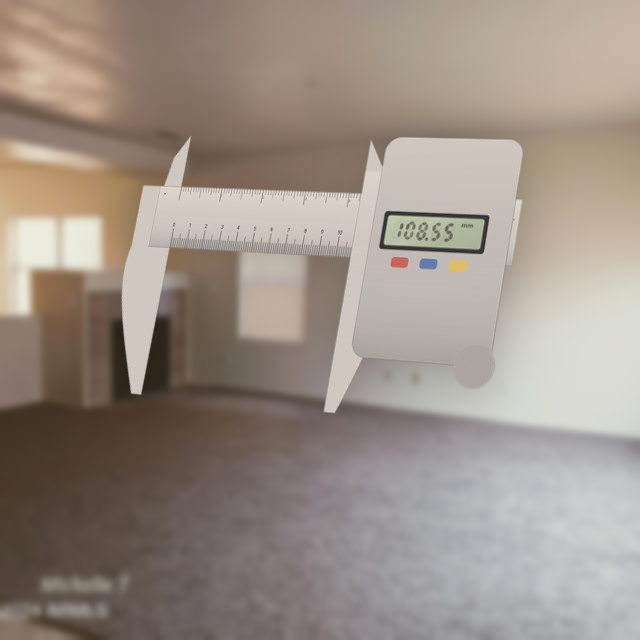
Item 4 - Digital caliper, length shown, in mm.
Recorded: 108.55 mm
